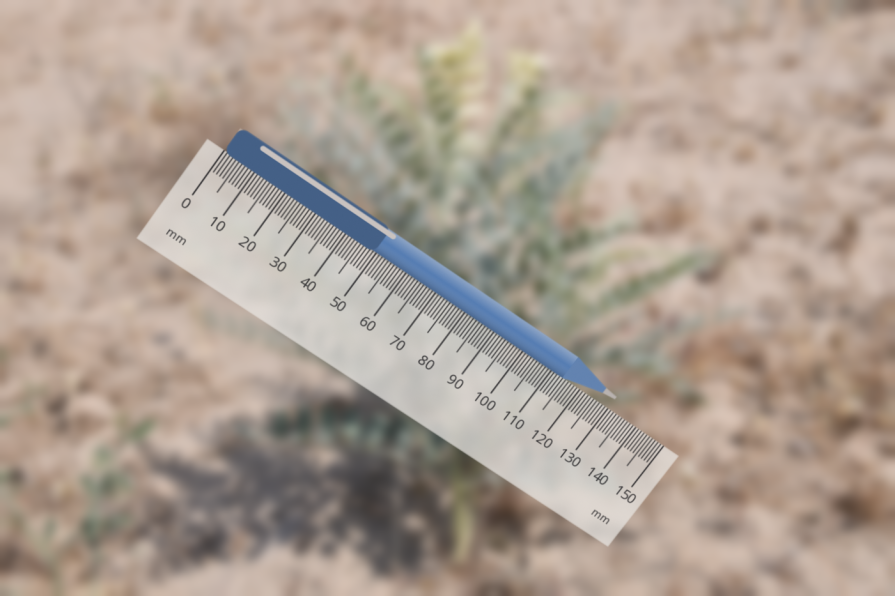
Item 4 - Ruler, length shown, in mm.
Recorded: 130 mm
